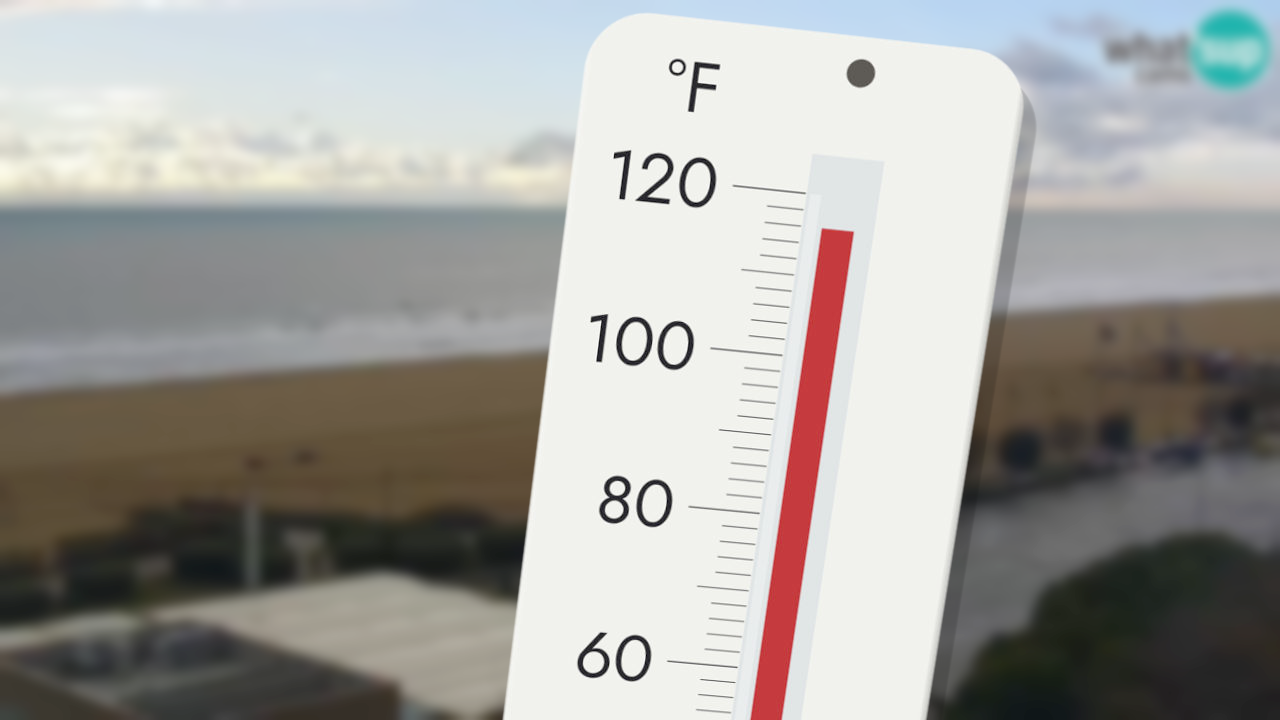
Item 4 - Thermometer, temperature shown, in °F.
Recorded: 116 °F
